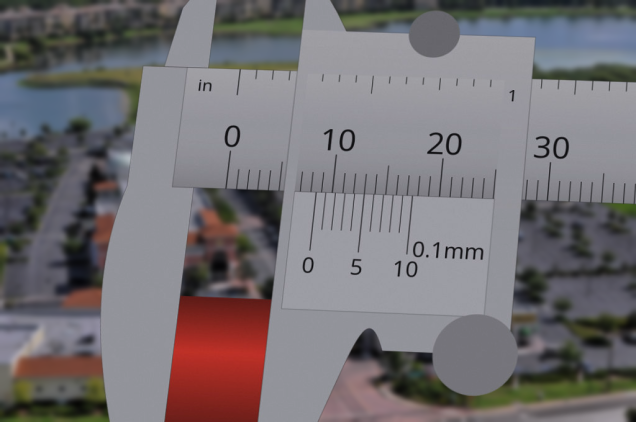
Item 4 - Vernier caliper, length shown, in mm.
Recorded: 8.5 mm
